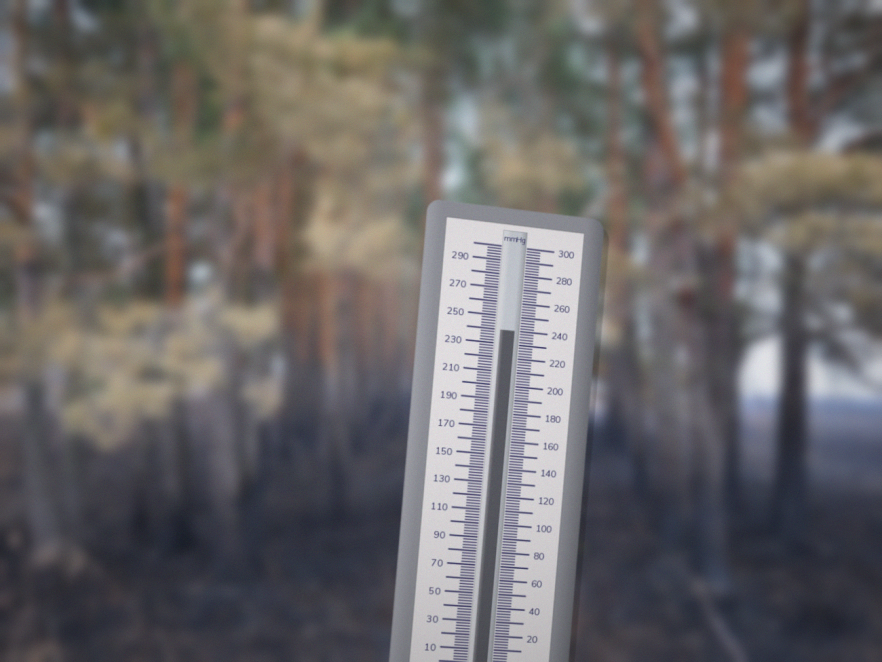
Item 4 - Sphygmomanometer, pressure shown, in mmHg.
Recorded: 240 mmHg
